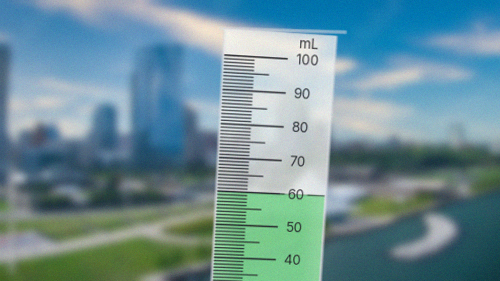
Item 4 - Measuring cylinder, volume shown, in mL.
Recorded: 60 mL
